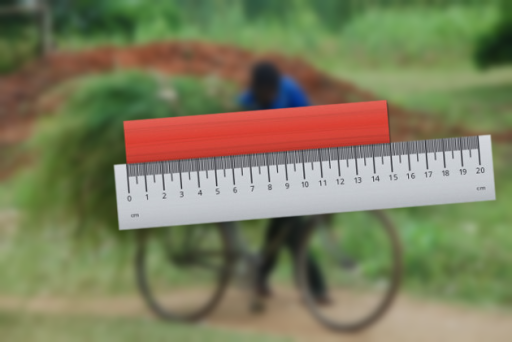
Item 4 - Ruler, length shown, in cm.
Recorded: 15 cm
